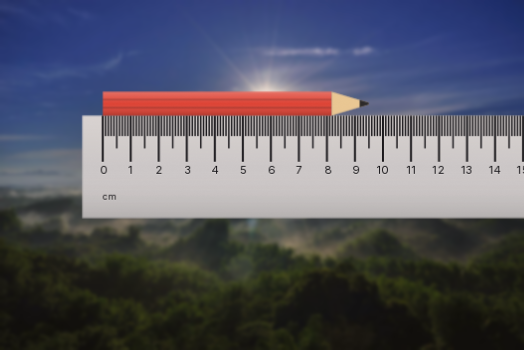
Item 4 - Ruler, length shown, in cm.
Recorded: 9.5 cm
